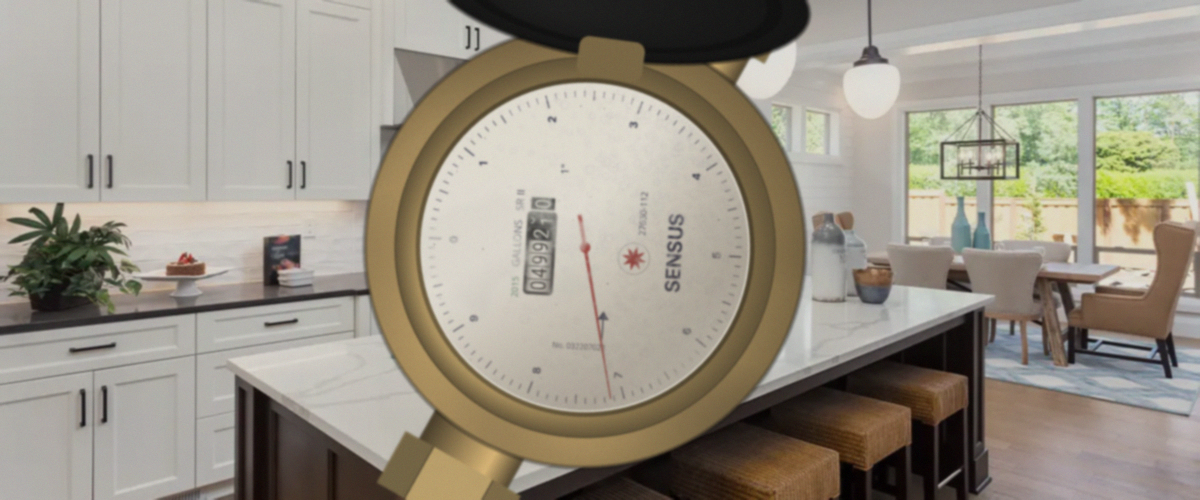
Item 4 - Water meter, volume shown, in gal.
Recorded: 499207.1 gal
